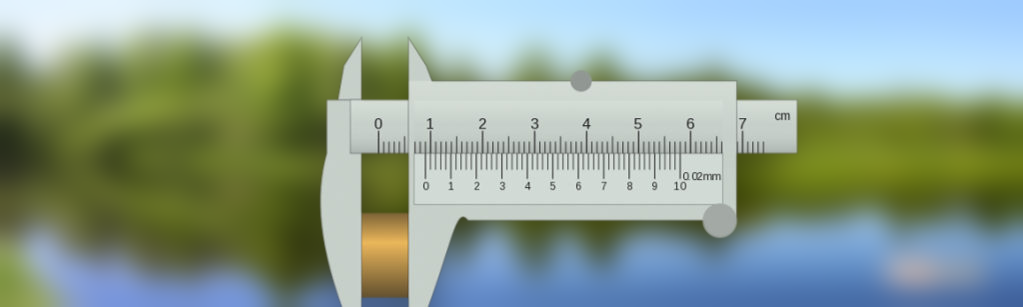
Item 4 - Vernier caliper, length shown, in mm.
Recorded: 9.0 mm
